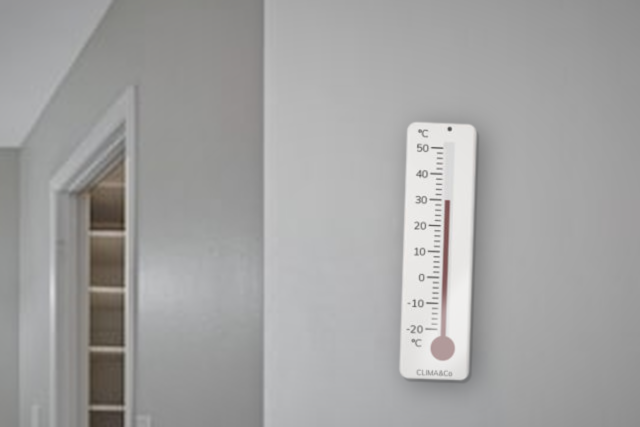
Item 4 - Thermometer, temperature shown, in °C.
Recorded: 30 °C
